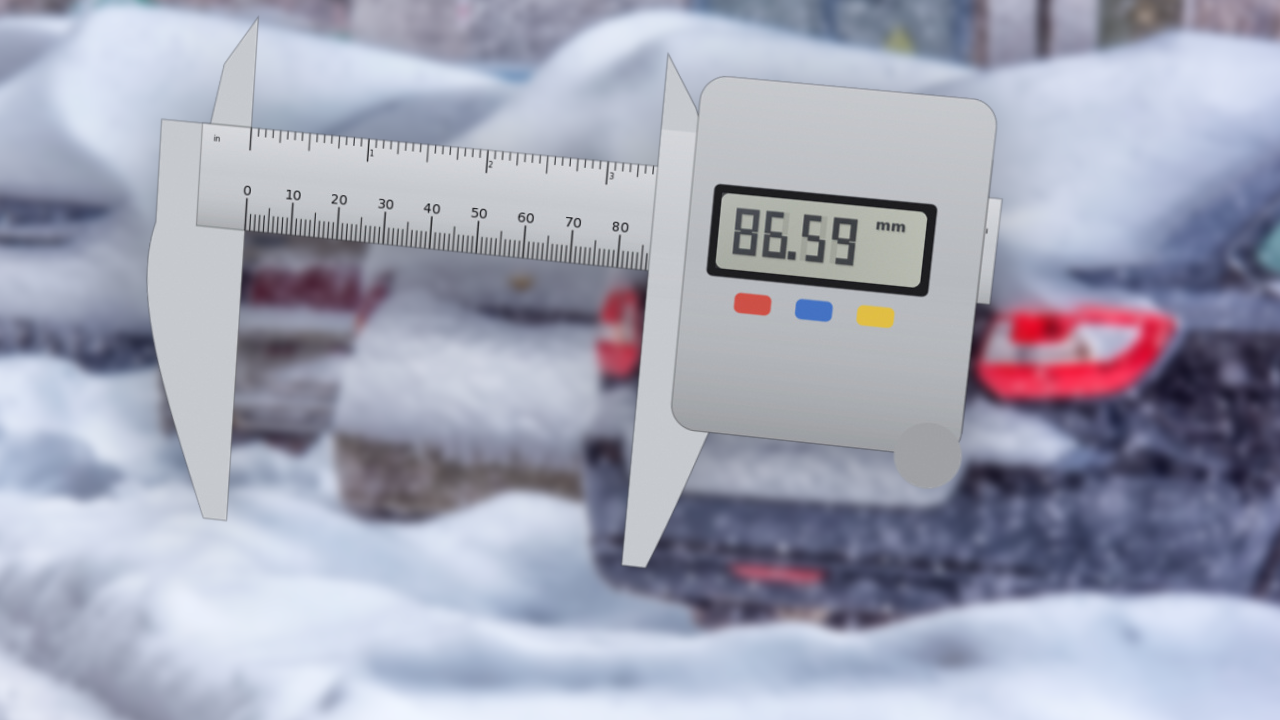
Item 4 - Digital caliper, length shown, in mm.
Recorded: 86.59 mm
